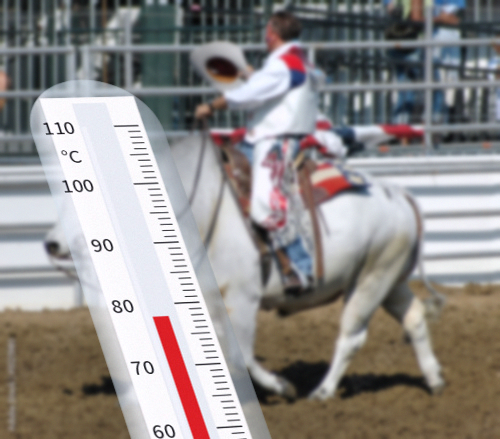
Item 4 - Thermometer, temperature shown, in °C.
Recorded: 78 °C
